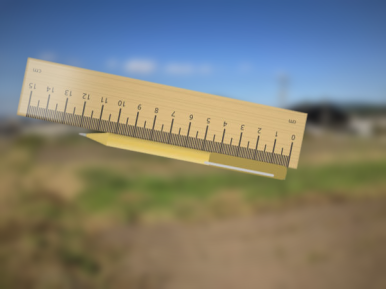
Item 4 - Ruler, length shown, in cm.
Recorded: 12 cm
